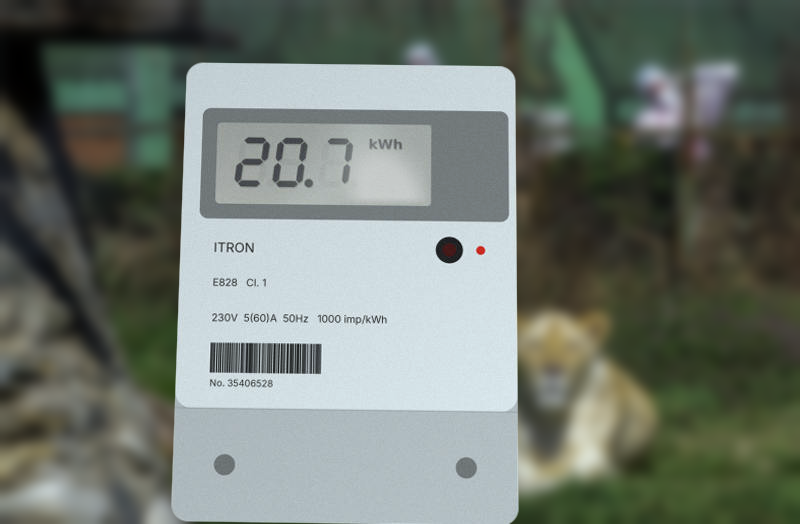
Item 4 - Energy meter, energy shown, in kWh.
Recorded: 20.7 kWh
